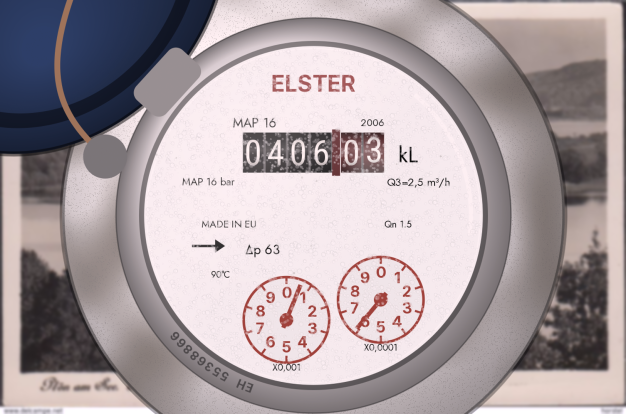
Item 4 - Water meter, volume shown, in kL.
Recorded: 406.0306 kL
